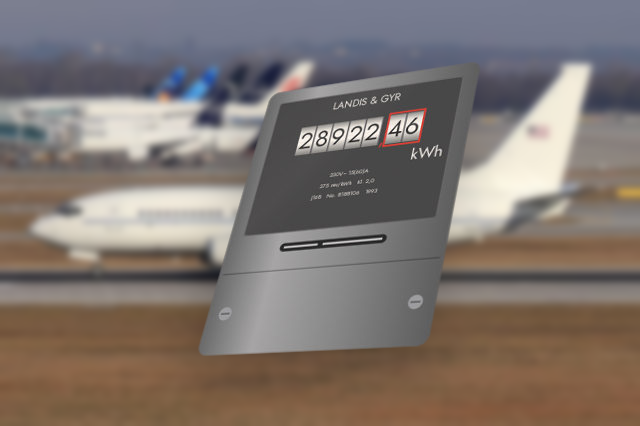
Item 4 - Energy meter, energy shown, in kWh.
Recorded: 28922.46 kWh
